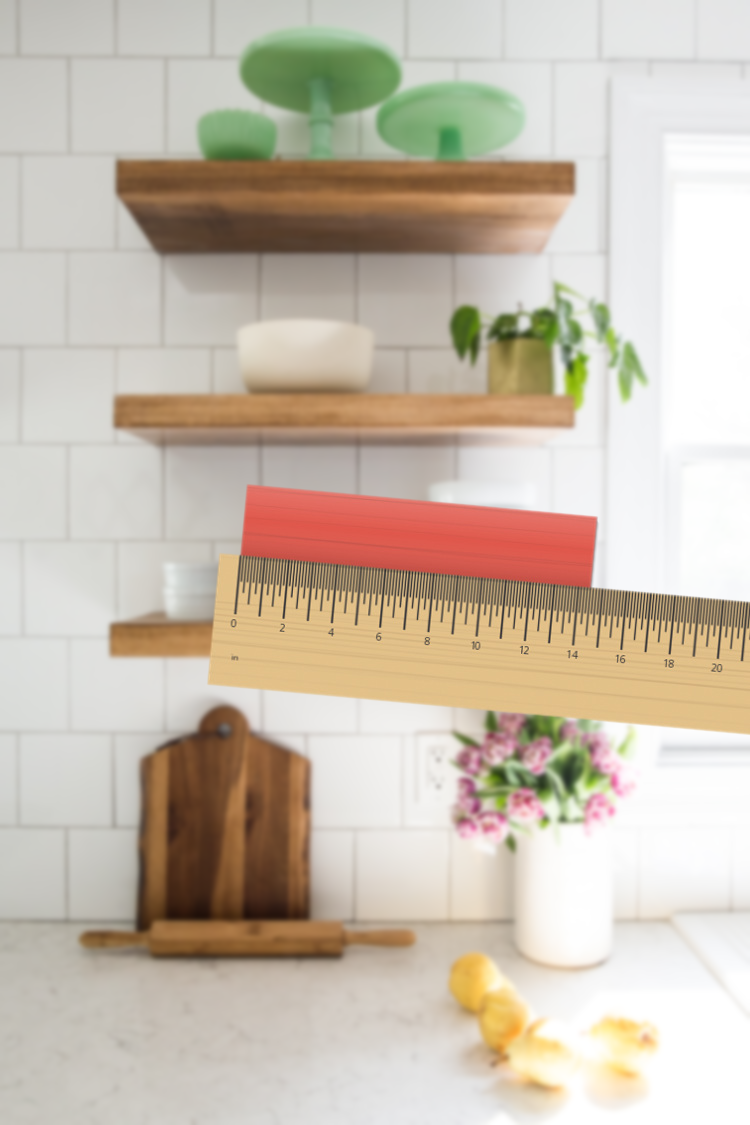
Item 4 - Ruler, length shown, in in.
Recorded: 14.5 in
